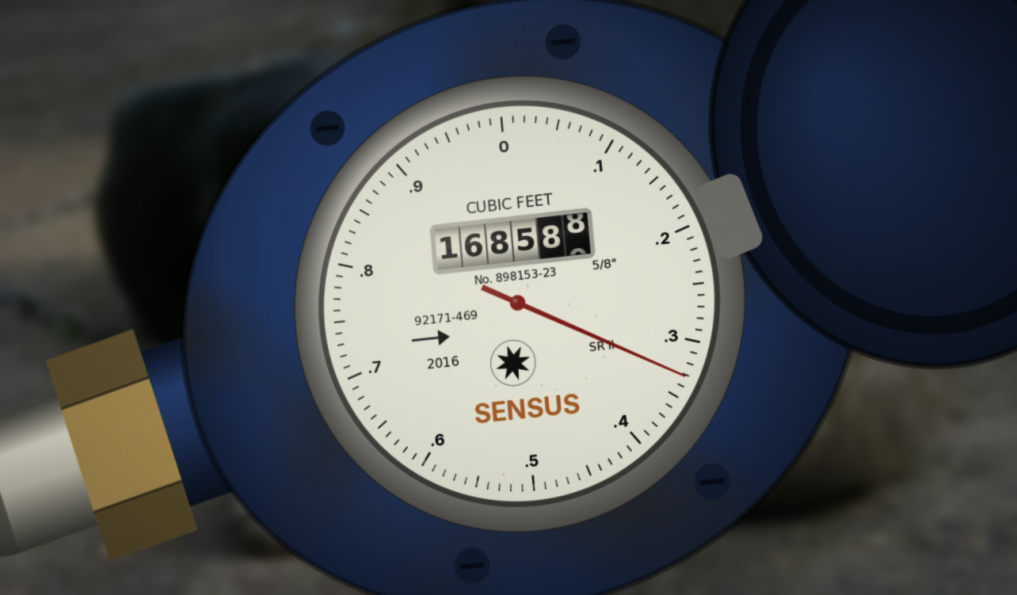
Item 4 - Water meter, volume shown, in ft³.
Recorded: 168588.33 ft³
